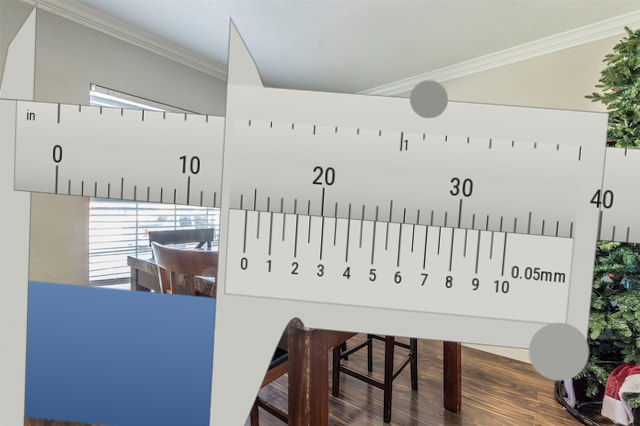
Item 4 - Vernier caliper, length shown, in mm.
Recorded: 14.4 mm
